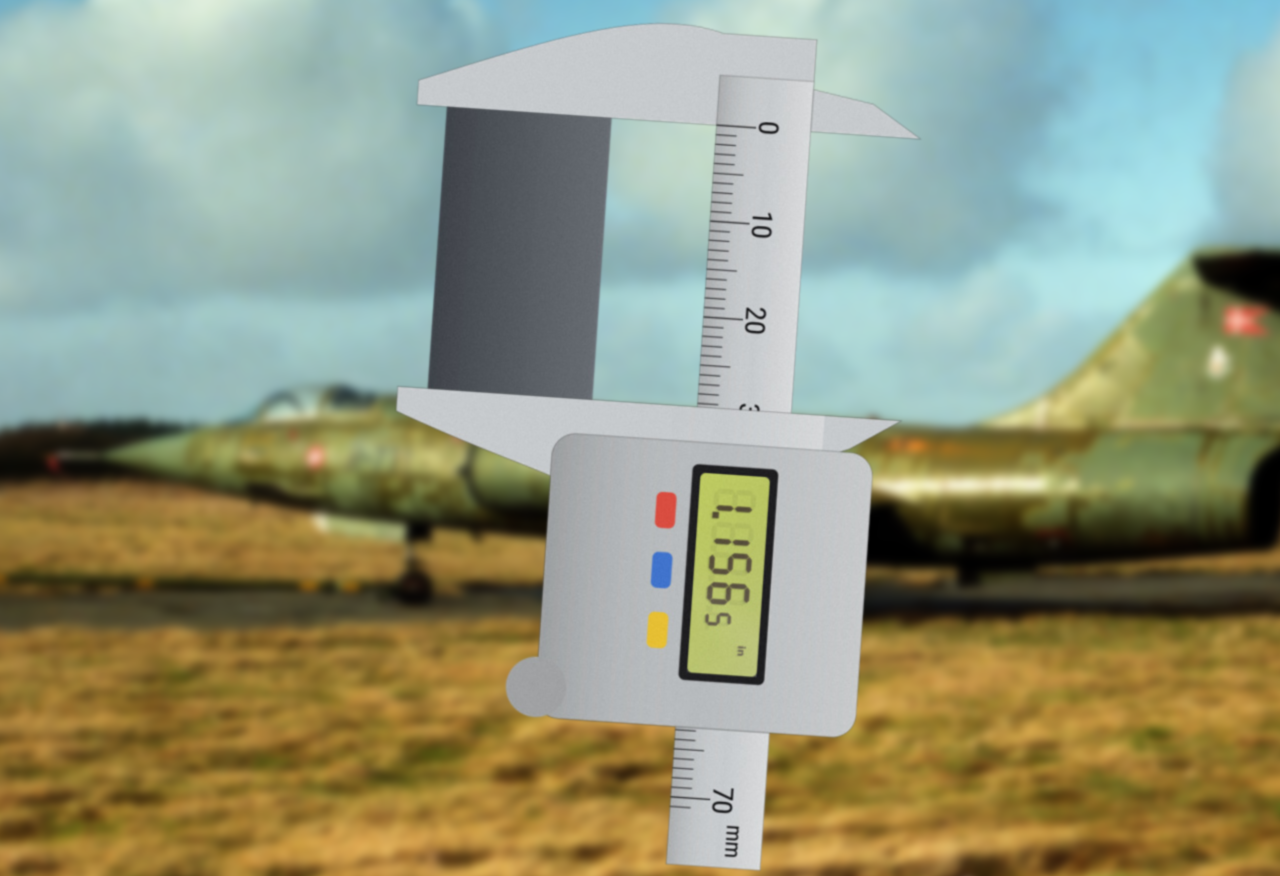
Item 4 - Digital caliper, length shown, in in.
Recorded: 1.1565 in
